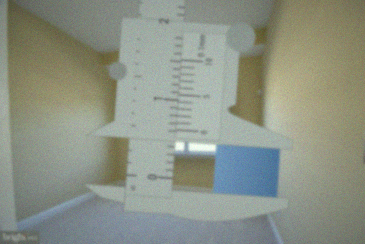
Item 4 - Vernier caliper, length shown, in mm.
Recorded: 6.2 mm
